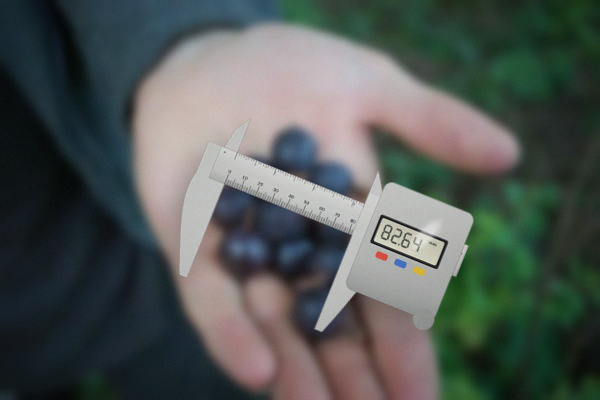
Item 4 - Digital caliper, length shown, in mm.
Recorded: 82.64 mm
